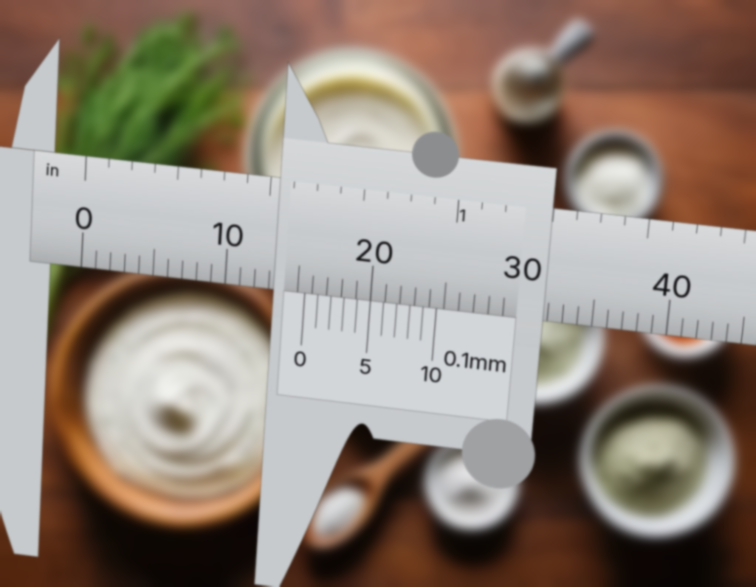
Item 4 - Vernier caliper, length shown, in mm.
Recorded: 15.5 mm
